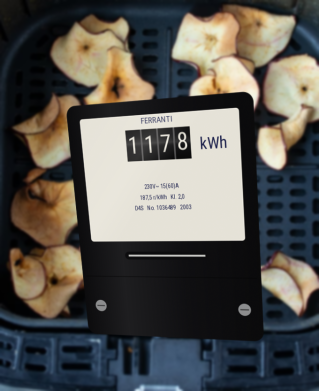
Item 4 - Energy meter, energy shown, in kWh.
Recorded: 1178 kWh
